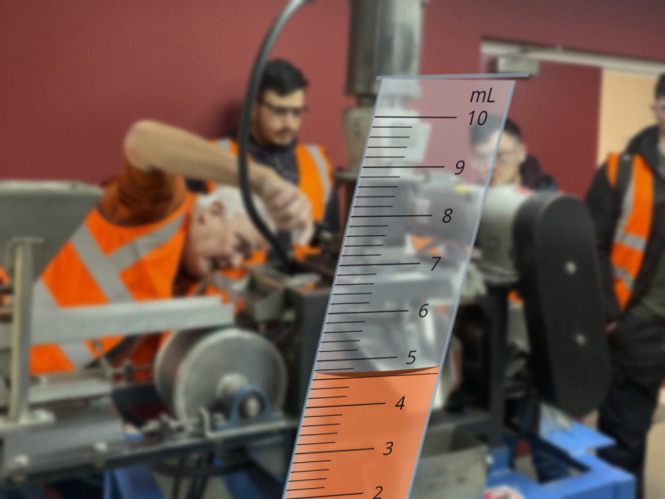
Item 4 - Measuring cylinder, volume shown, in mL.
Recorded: 4.6 mL
